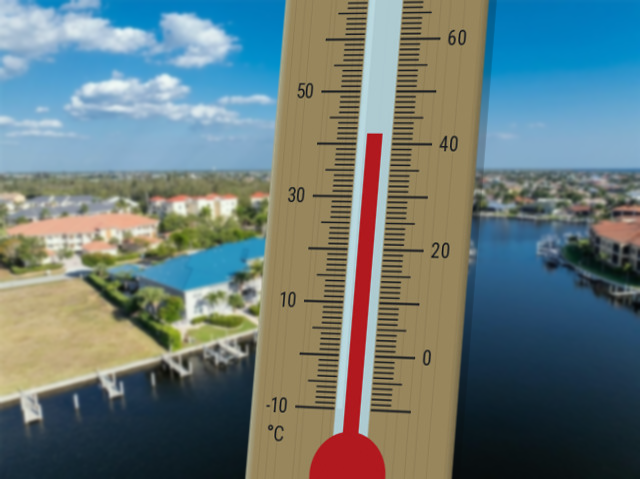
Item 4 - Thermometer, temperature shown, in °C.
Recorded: 42 °C
